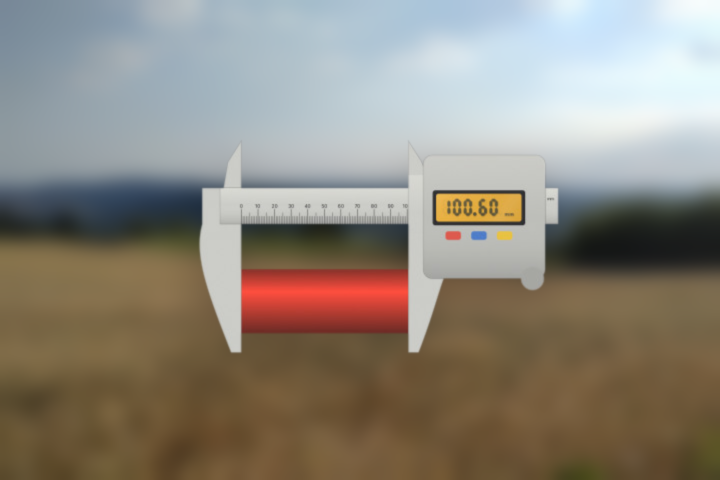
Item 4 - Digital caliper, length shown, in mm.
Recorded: 100.60 mm
